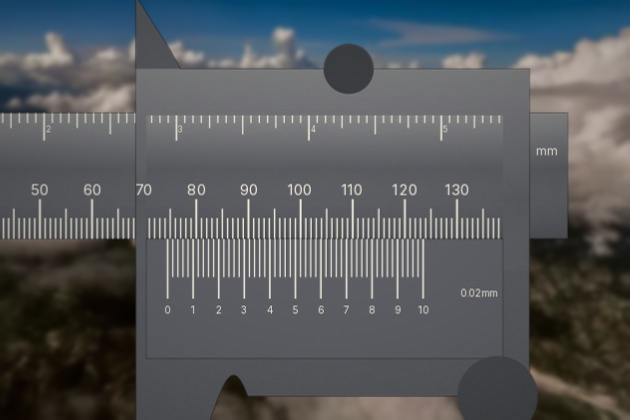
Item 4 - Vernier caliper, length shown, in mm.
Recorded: 74.5 mm
